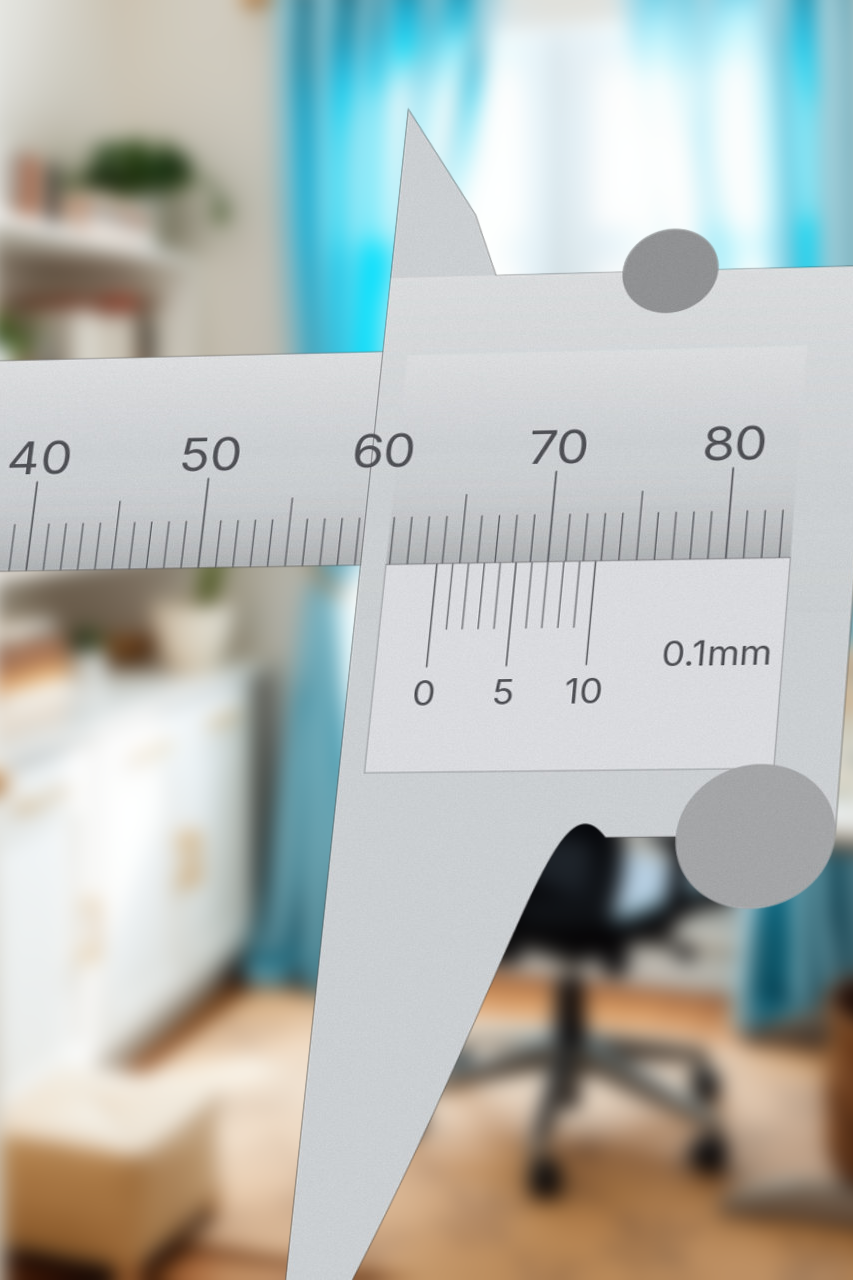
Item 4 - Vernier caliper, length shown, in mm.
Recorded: 63.7 mm
